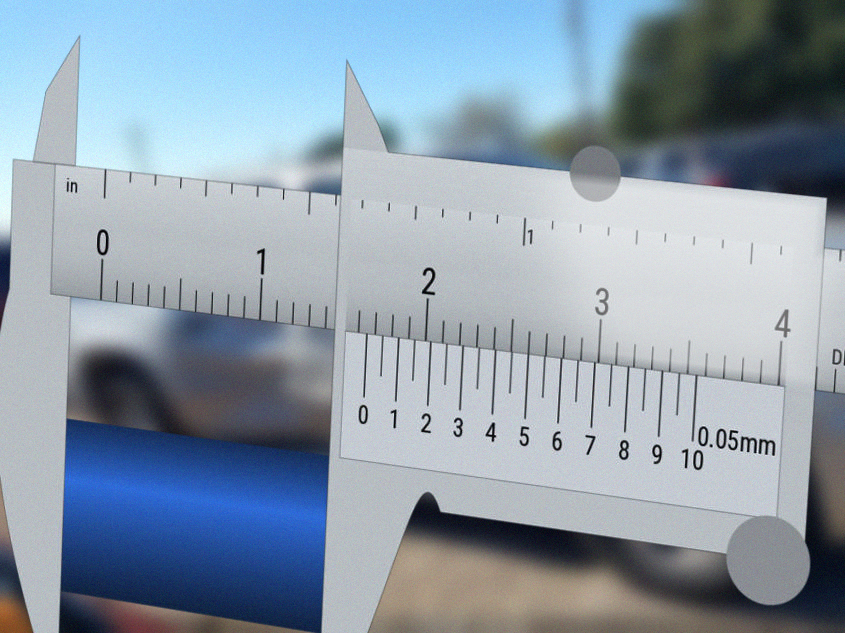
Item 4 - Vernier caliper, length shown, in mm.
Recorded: 16.5 mm
